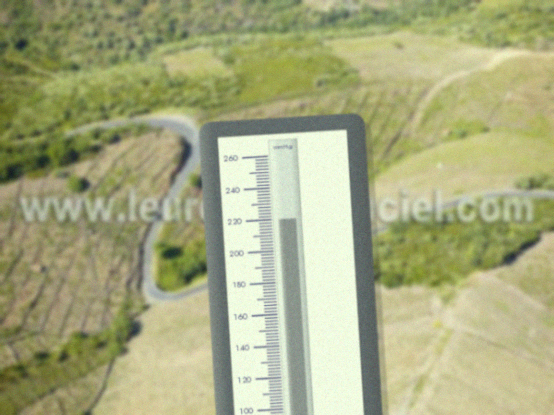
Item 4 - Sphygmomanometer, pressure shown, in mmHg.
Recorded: 220 mmHg
